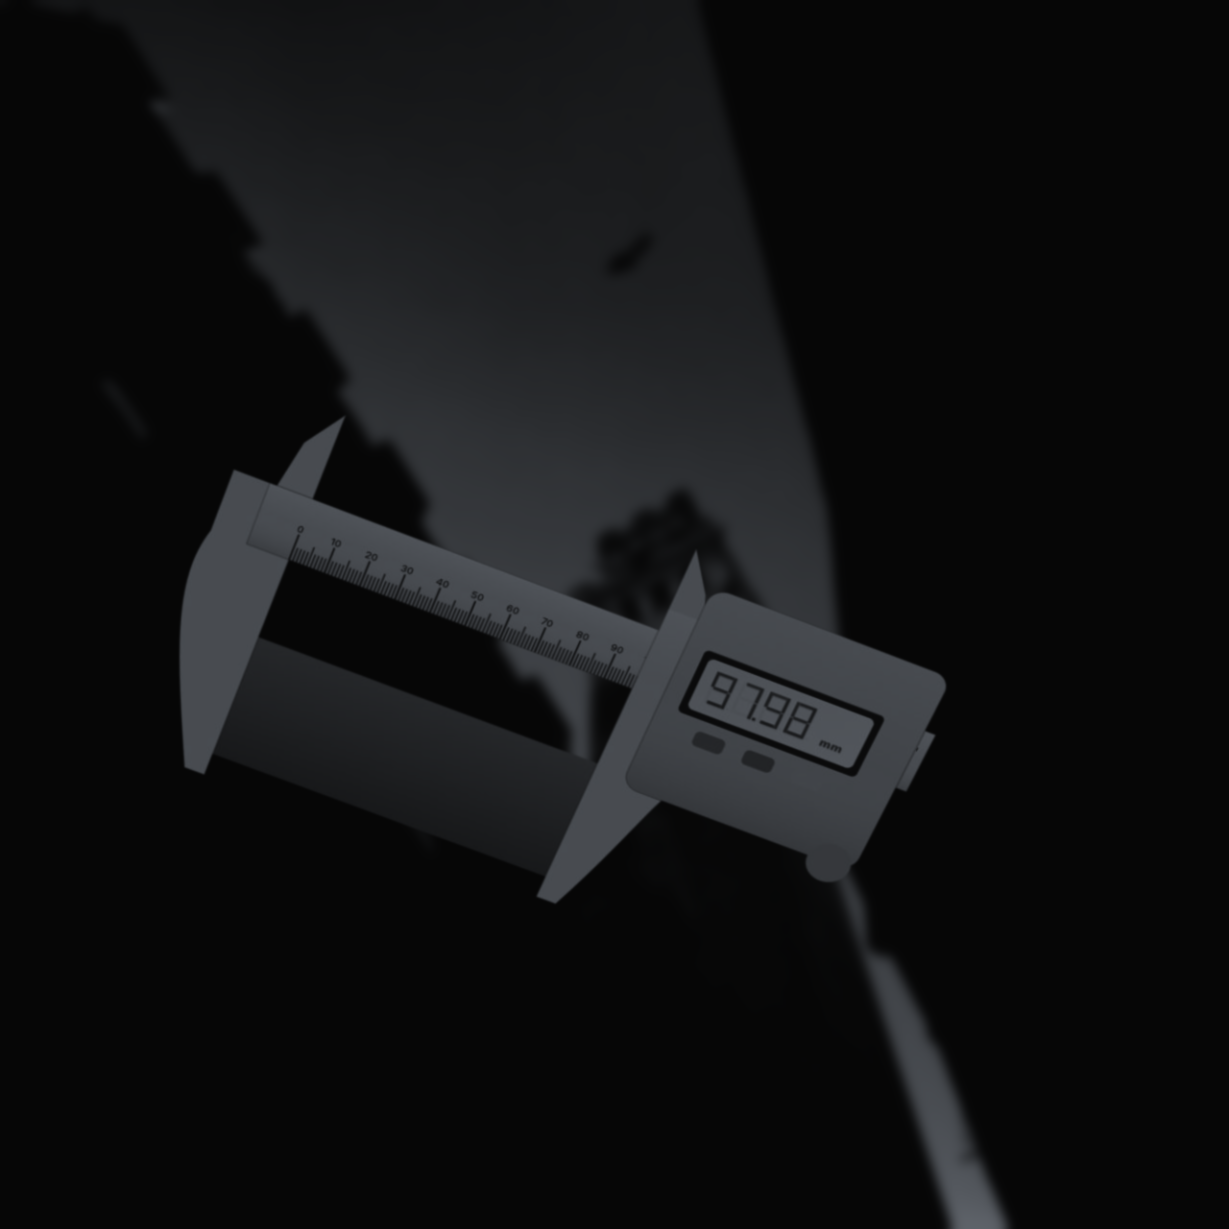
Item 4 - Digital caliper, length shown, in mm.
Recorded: 97.98 mm
